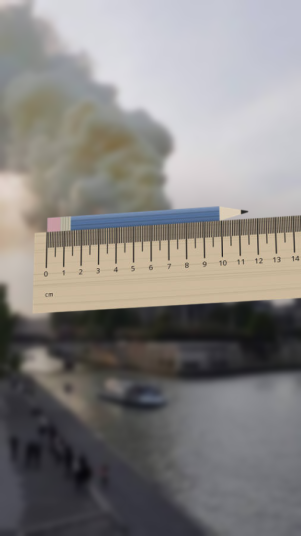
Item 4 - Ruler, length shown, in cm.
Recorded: 11.5 cm
